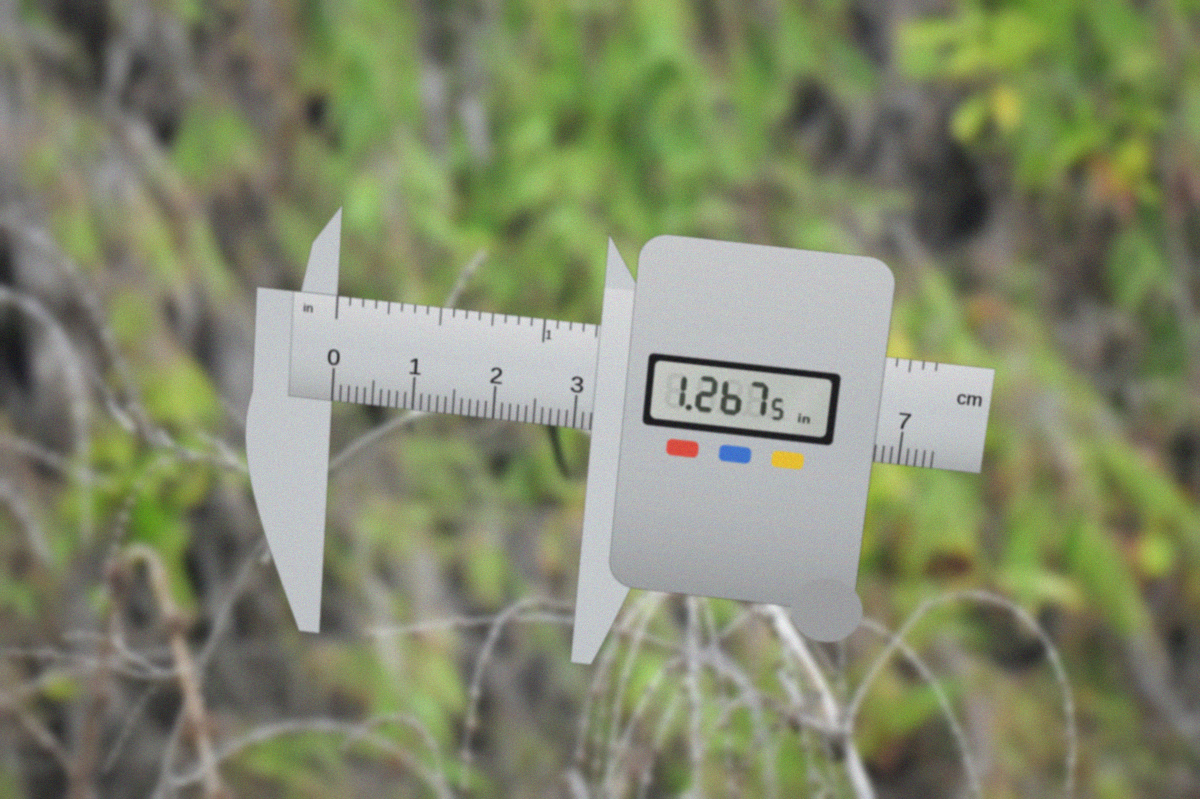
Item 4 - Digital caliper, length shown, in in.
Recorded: 1.2675 in
